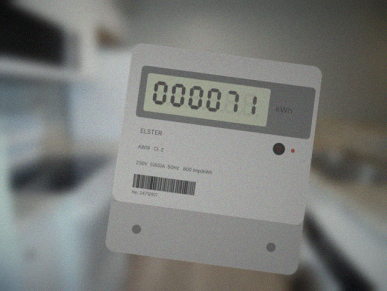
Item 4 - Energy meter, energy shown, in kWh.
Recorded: 71 kWh
